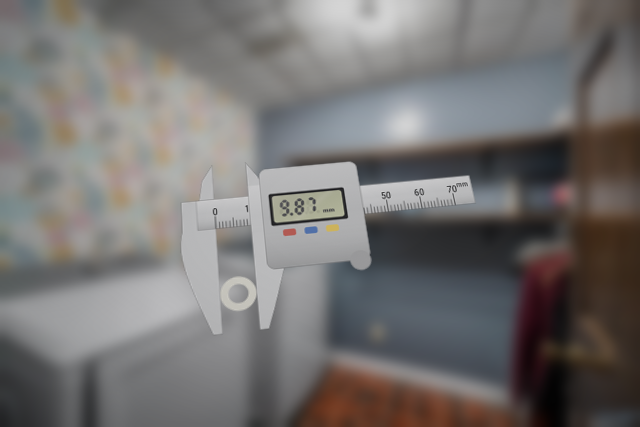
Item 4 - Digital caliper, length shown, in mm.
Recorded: 9.87 mm
